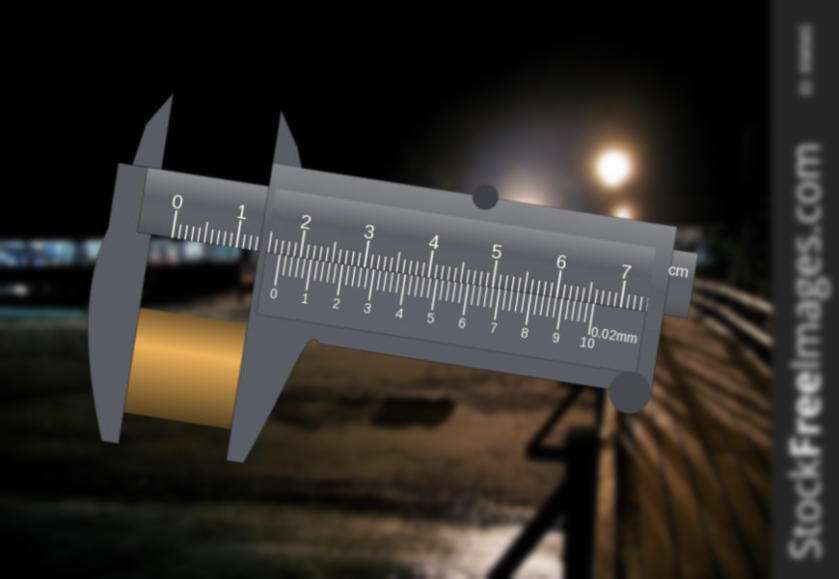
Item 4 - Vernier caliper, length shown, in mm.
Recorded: 16.8 mm
